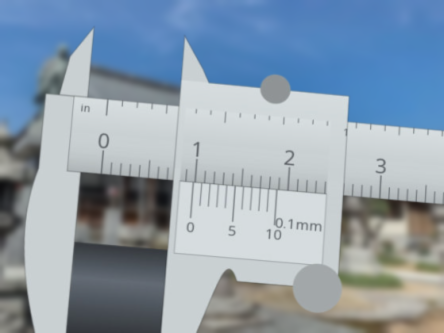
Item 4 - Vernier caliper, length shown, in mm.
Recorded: 9.8 mm
